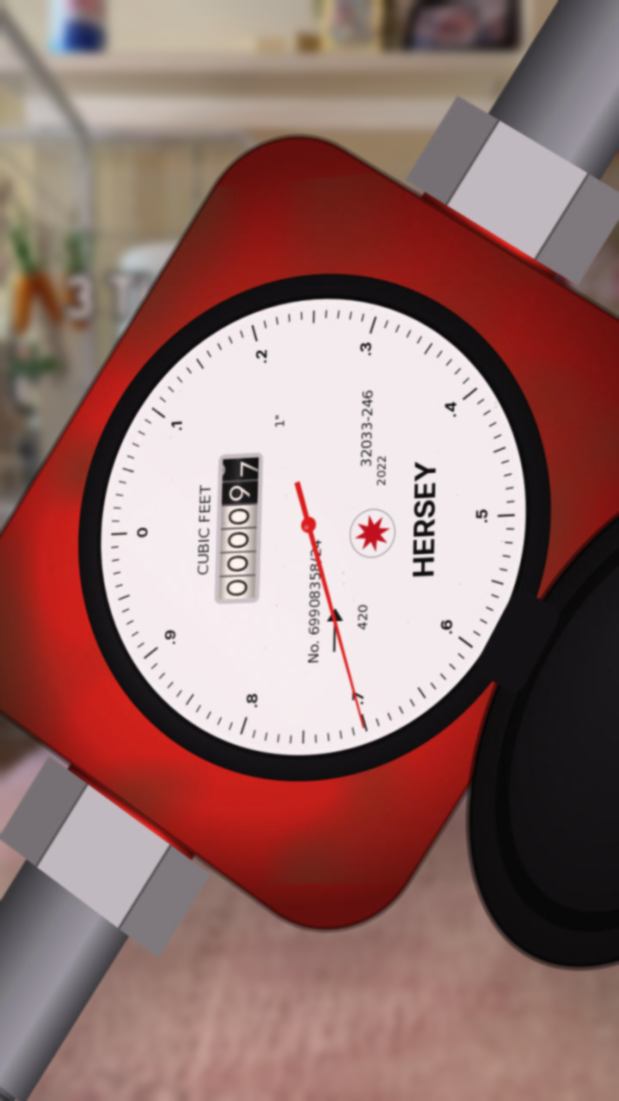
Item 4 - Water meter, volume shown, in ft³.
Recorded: 96.70 ft³
